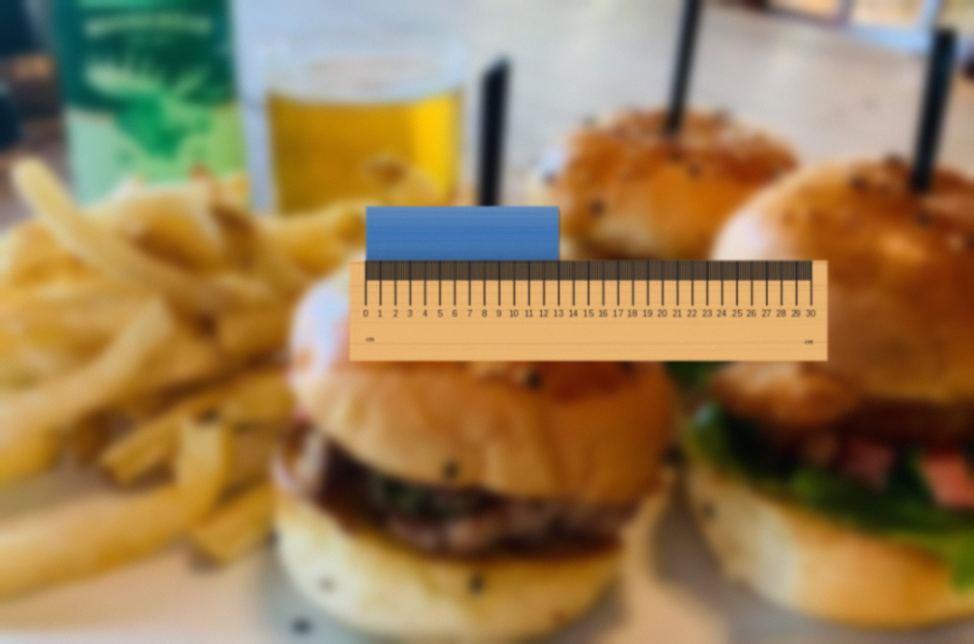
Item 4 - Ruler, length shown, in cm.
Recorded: 13 cm
